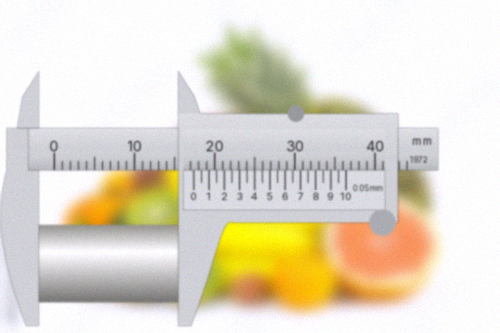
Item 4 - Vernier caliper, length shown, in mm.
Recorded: 17.4 mm
